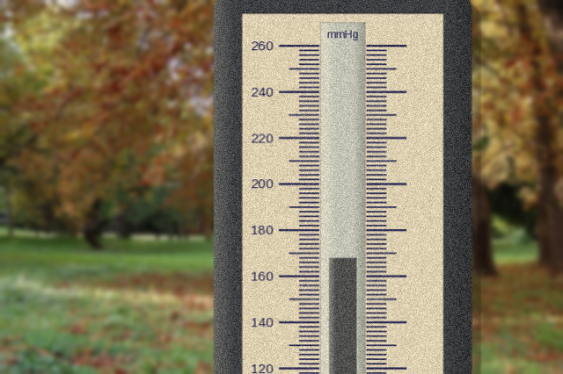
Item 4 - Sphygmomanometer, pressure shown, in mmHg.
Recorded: 168 mmHg
